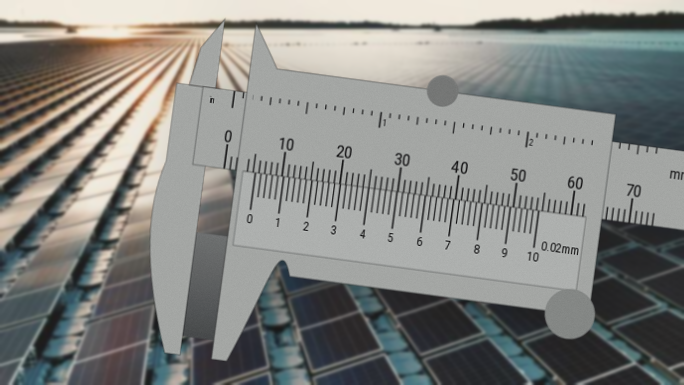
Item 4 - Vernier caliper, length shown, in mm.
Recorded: 5.4 mm
